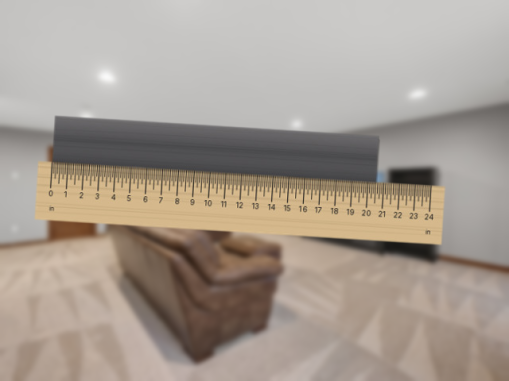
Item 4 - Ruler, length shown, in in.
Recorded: 20.5 in
